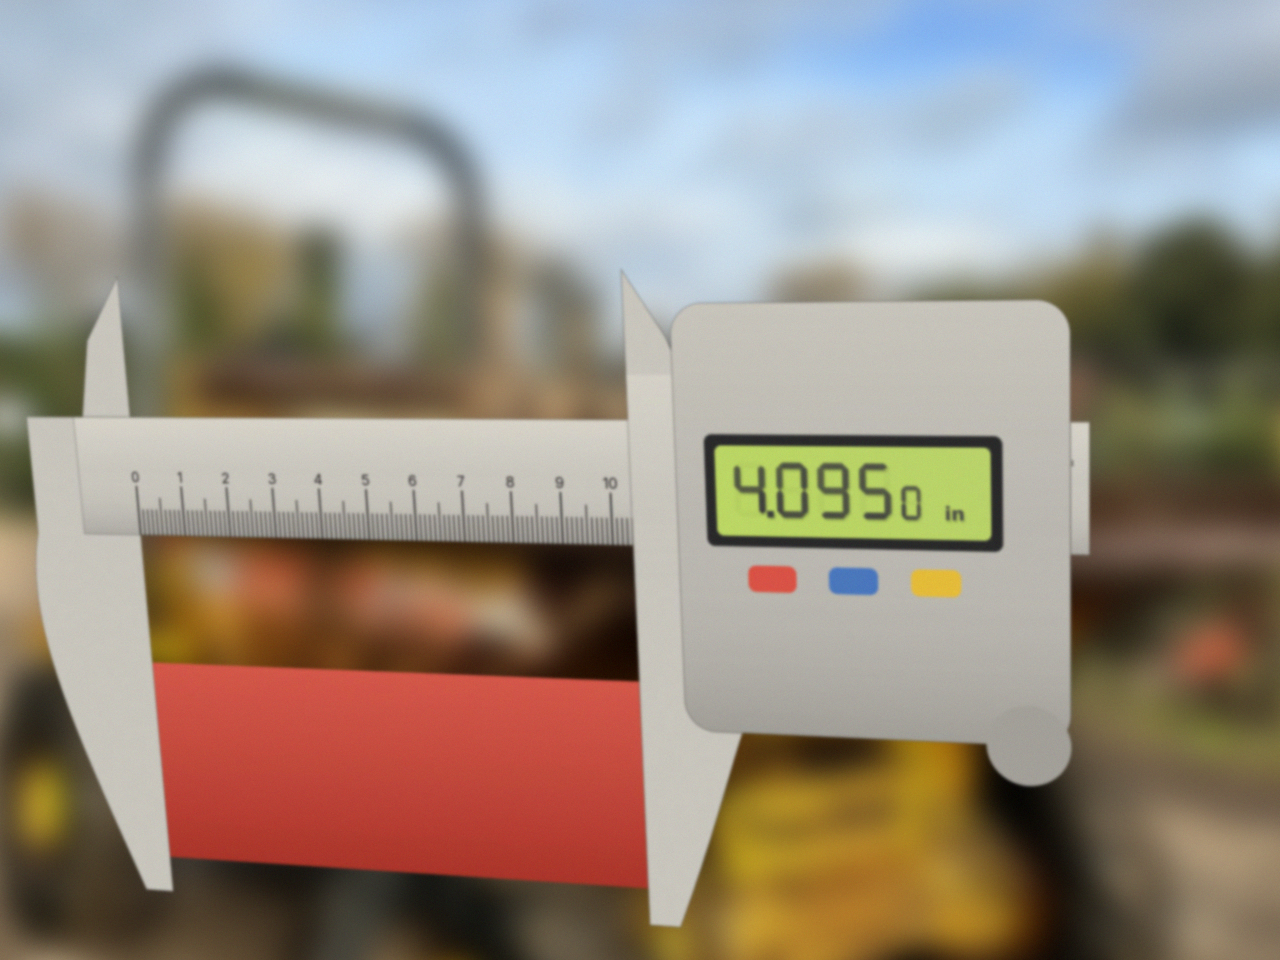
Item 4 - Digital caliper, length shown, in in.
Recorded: 4.0950 in
